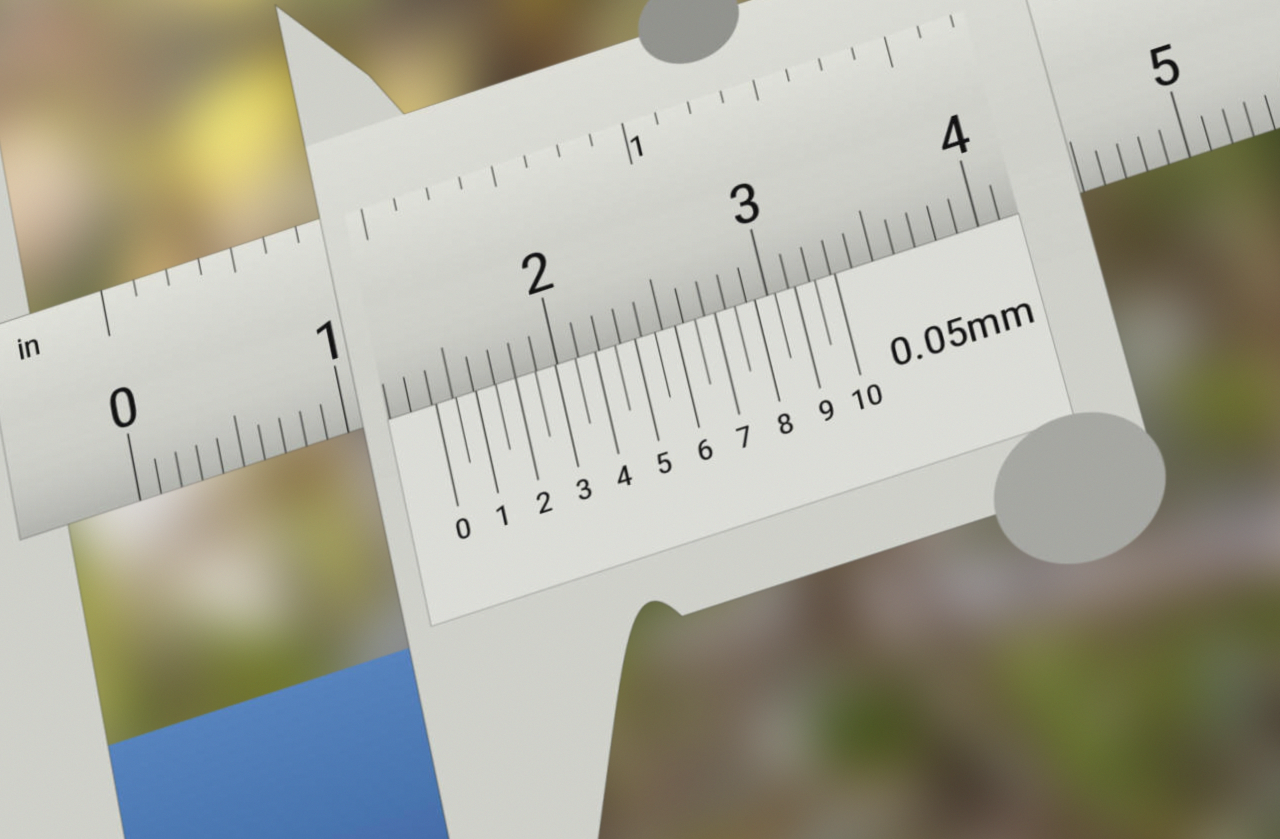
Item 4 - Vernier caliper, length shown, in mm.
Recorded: 14.2 mm
